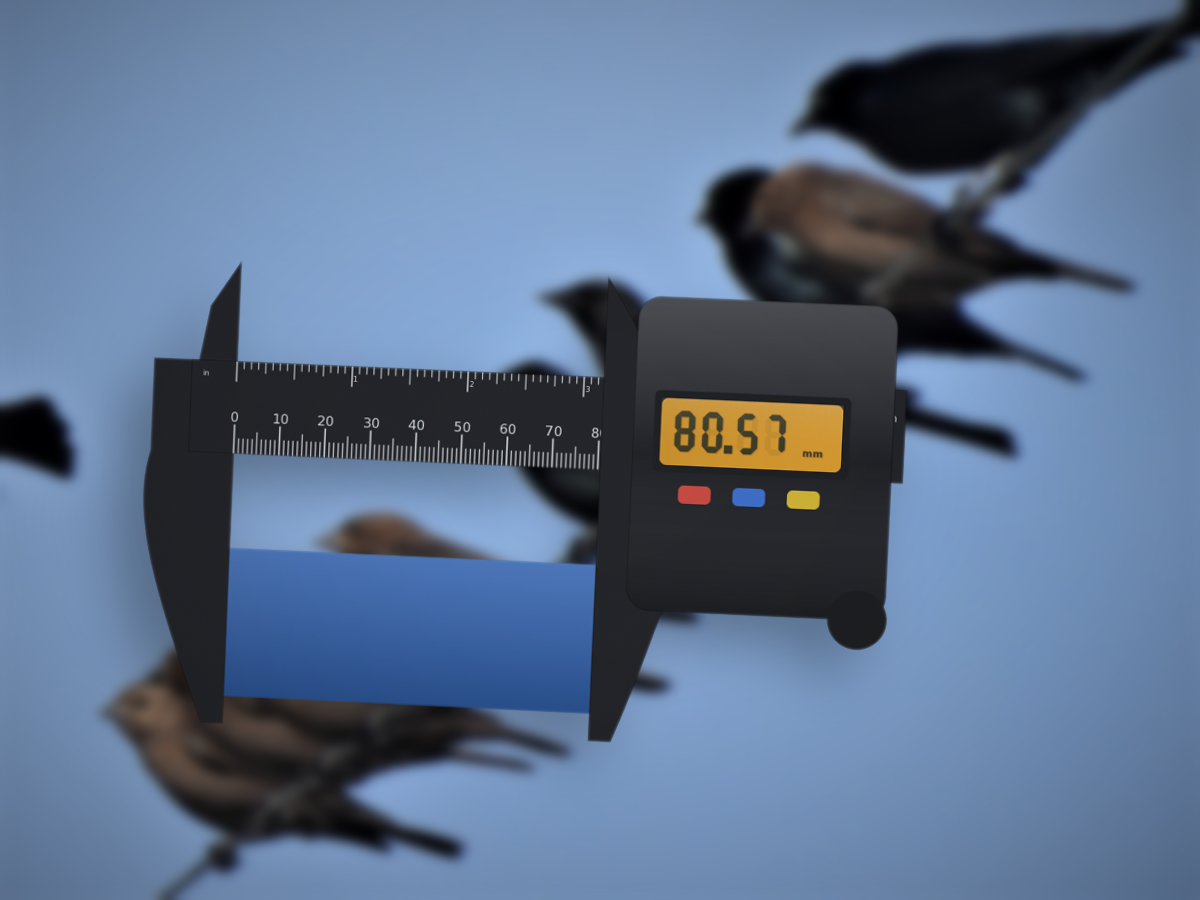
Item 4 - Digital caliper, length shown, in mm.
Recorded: 80.57 mm
